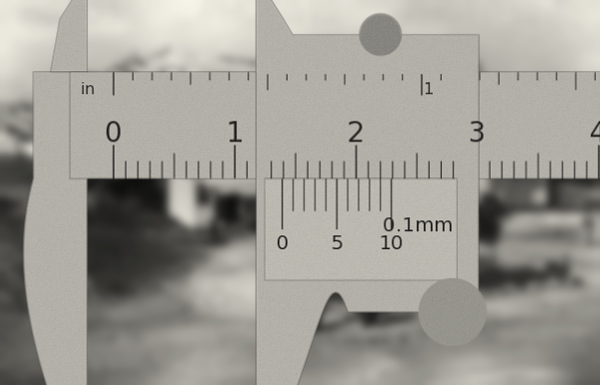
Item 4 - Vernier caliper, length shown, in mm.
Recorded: 13.9 mm
